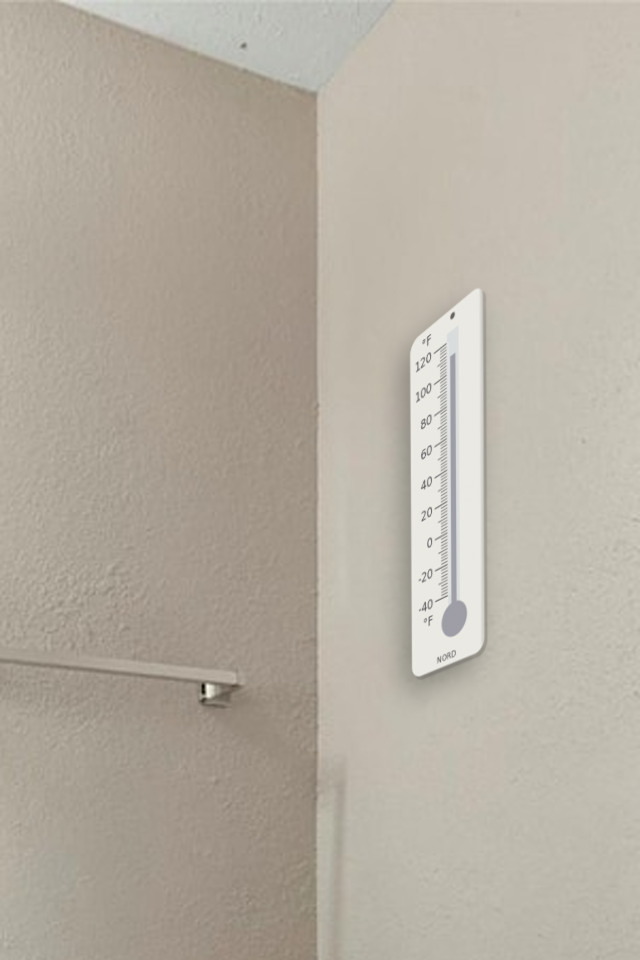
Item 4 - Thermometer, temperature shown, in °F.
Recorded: 110 °F
